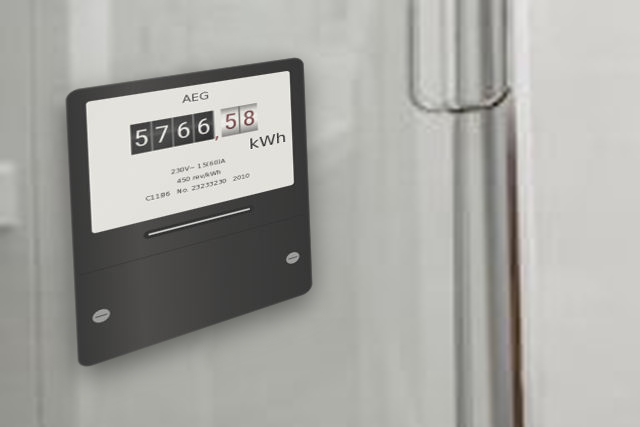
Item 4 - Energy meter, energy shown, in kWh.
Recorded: 5766.58 kWh
